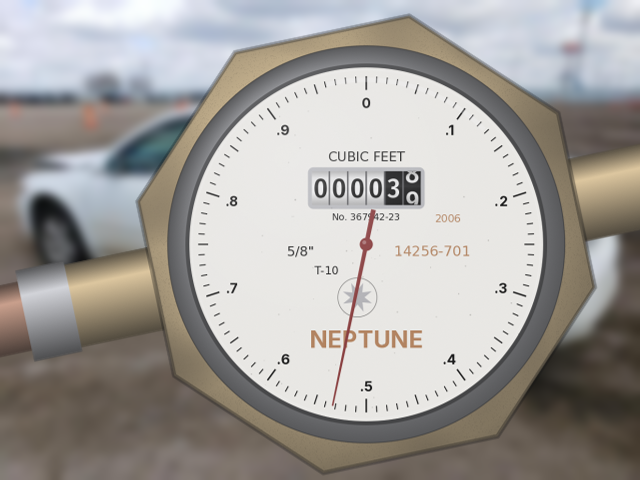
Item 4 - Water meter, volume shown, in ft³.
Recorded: 38.53 ft³
